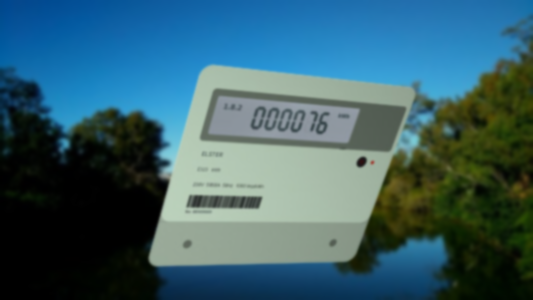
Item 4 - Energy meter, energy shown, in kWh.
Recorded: 76 kWh
